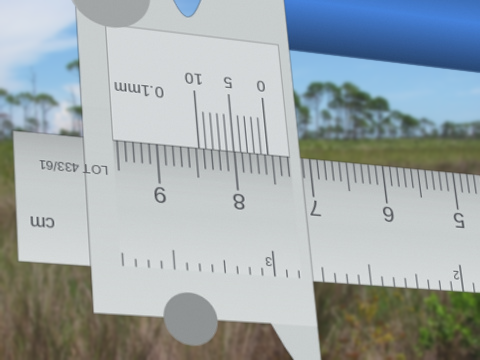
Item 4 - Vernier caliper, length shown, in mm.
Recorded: 75.6 mm
